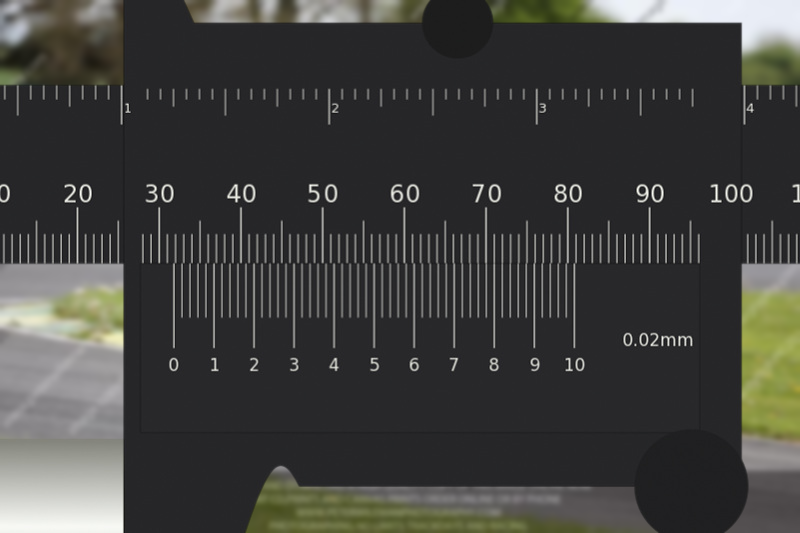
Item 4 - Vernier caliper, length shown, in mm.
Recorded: 31.8 mm
